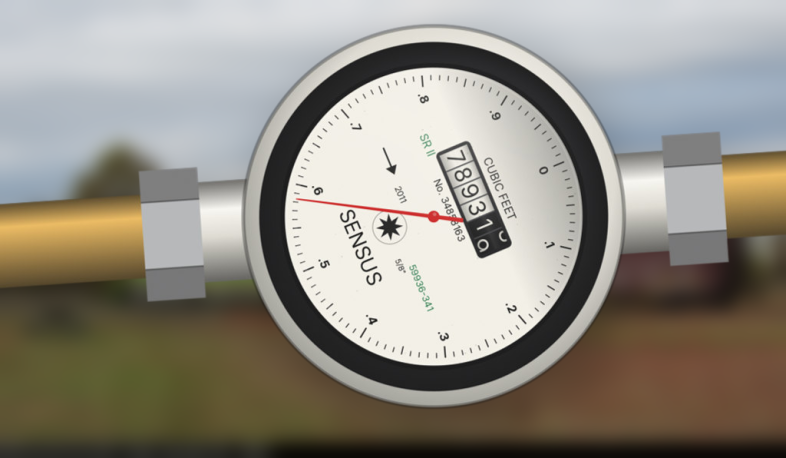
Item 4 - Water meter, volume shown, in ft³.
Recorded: 789318.58 ft³
